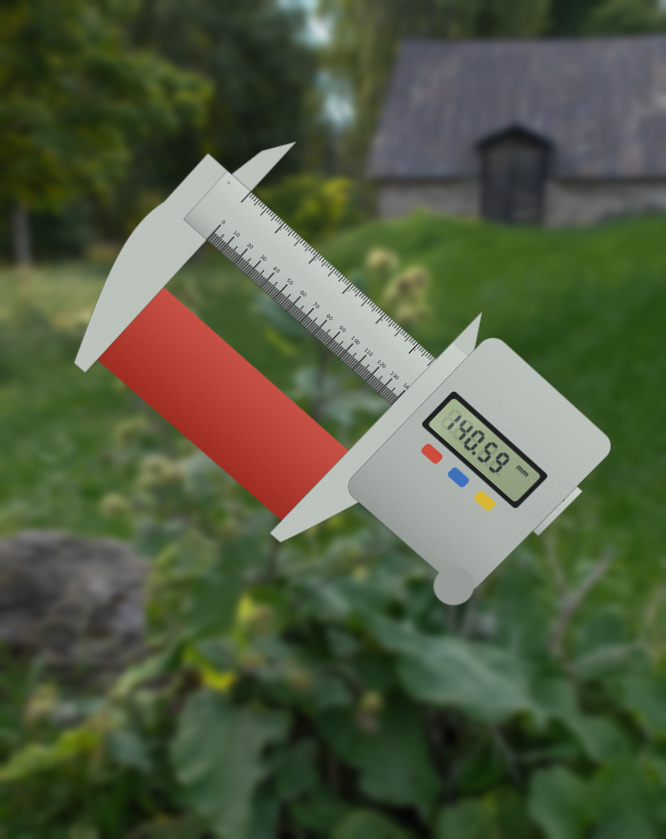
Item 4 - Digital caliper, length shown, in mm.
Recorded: 140.59 mm
